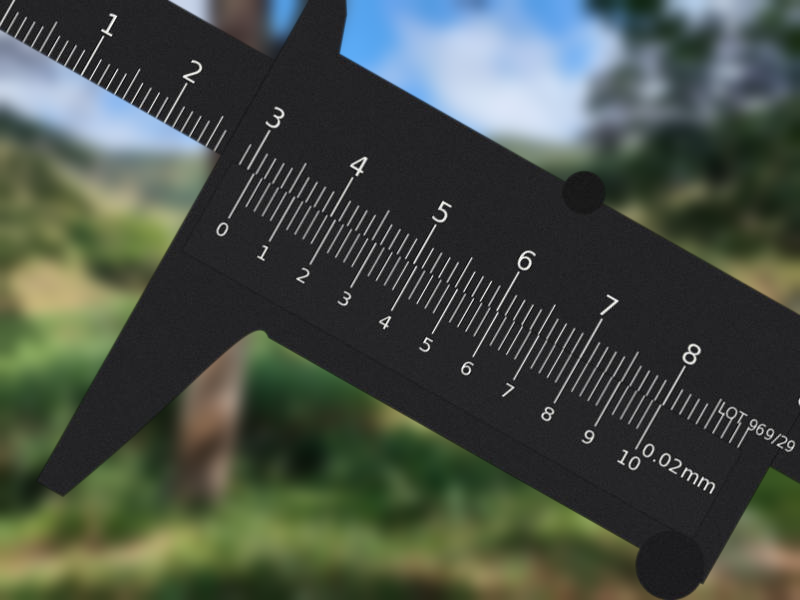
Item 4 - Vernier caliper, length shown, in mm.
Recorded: 30.8 mm
